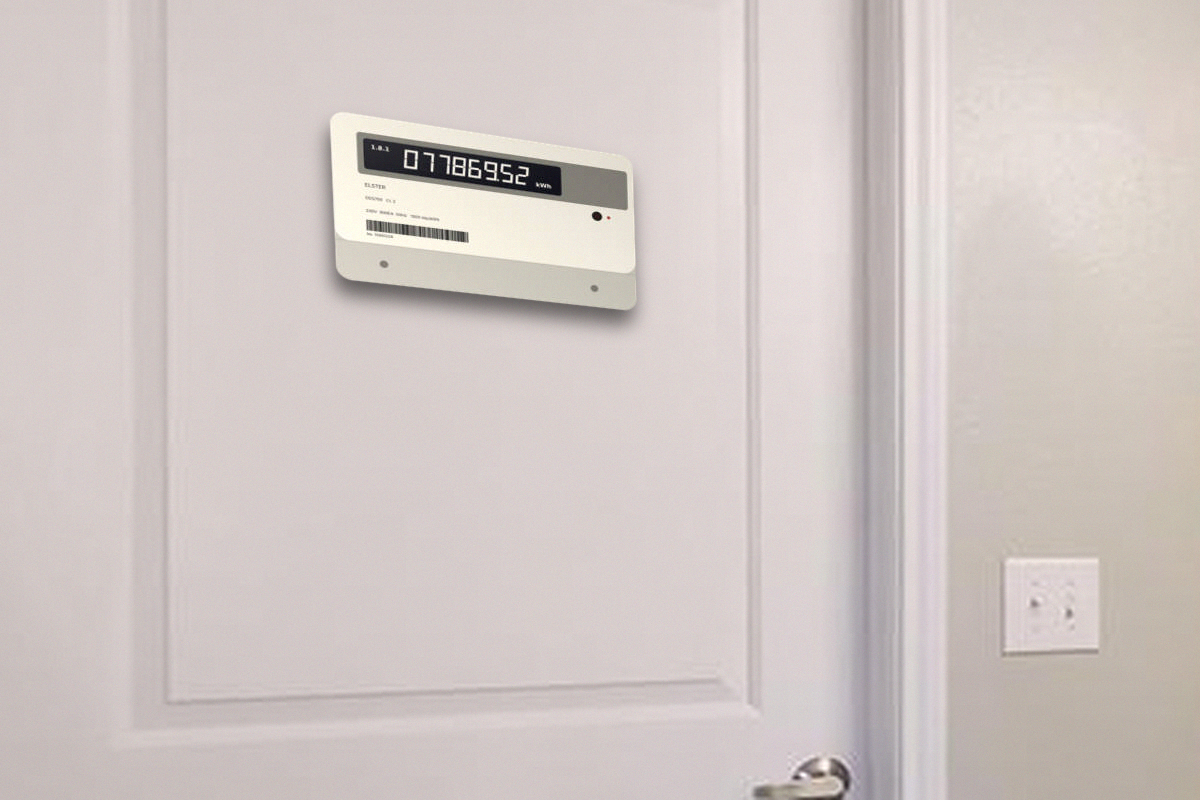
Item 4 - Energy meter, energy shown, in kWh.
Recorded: 77869.52 kWh
